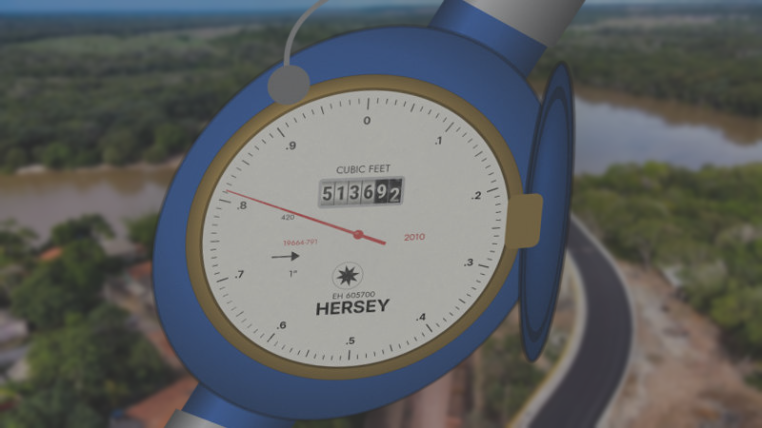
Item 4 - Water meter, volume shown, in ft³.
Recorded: 513691.81 ft³
